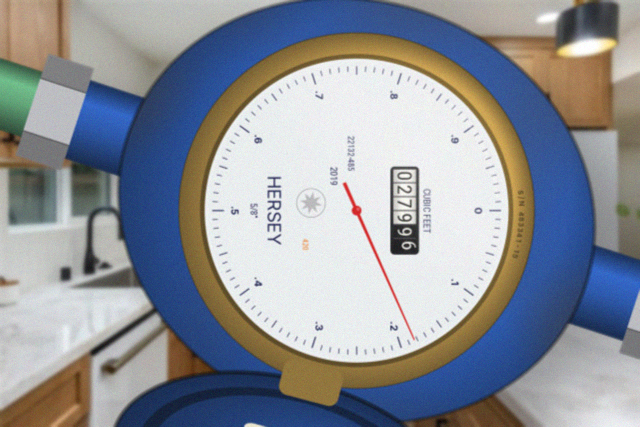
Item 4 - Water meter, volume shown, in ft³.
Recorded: 27996.18 ft³
